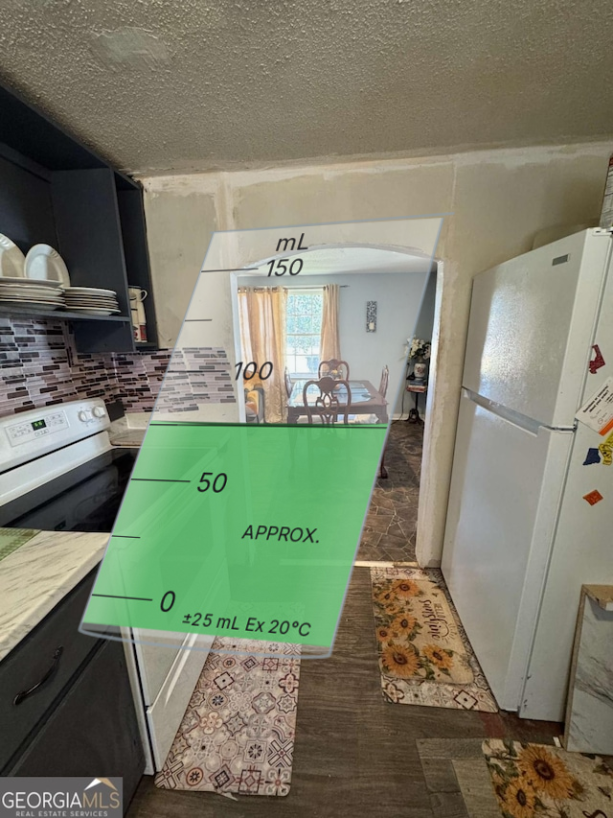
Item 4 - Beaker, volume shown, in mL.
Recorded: 75 mL
